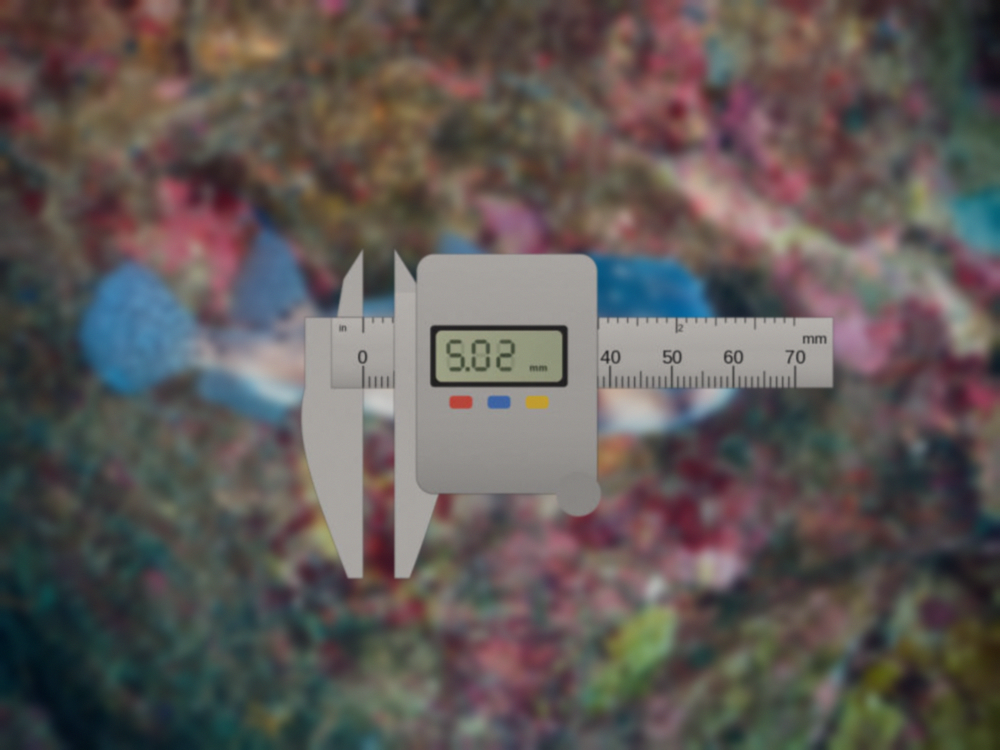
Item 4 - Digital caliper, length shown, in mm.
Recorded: 5.02 mm
